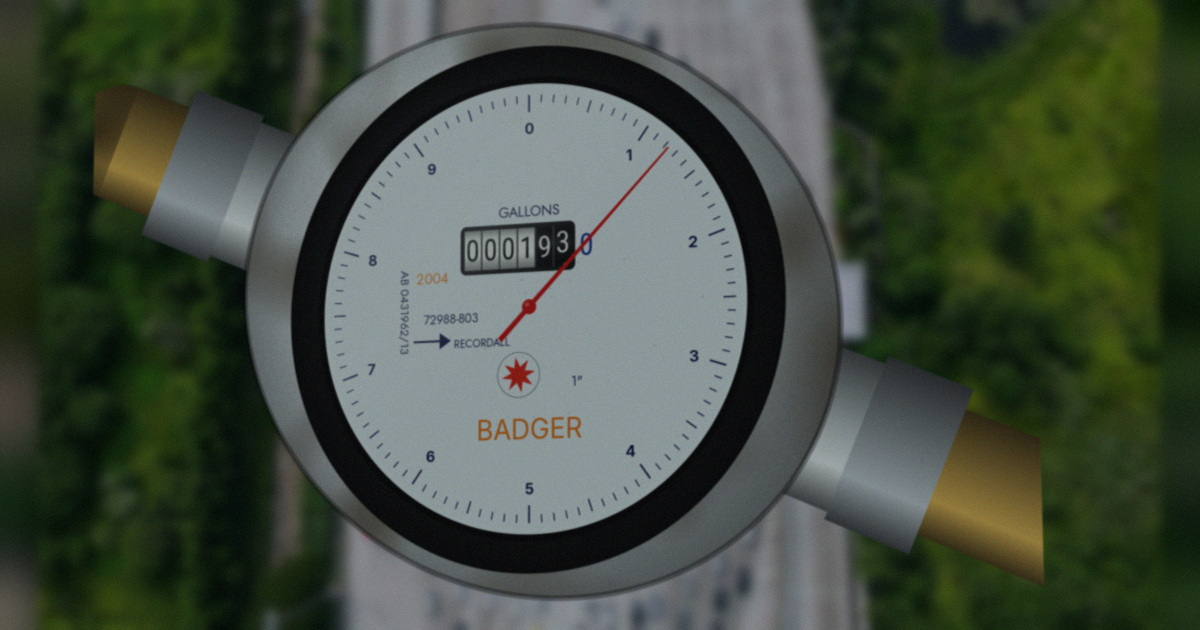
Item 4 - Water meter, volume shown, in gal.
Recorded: 1931.2 gal
